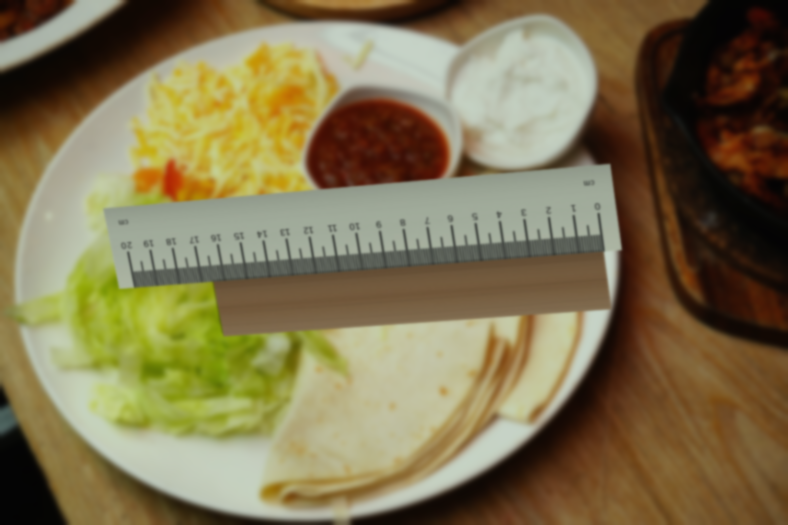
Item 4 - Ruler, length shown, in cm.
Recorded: 16.5 cm
